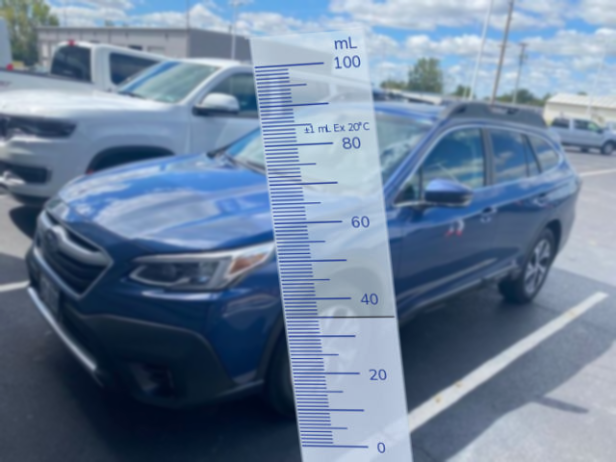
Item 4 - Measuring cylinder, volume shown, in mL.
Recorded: 35 mL
